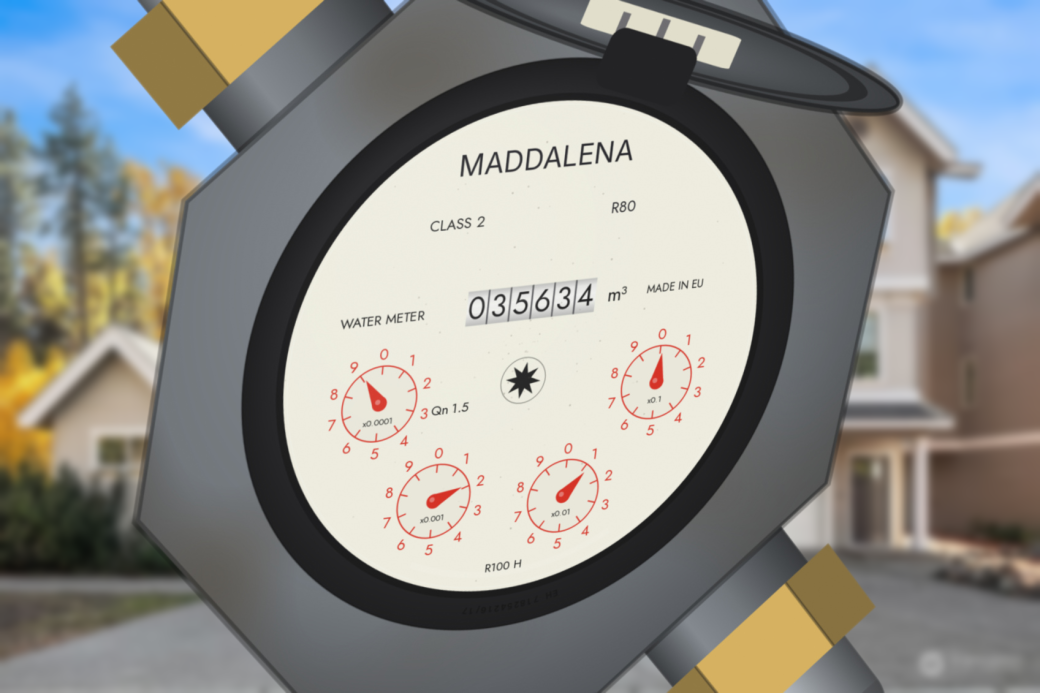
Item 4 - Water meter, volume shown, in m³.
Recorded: 35634.0119 m³
